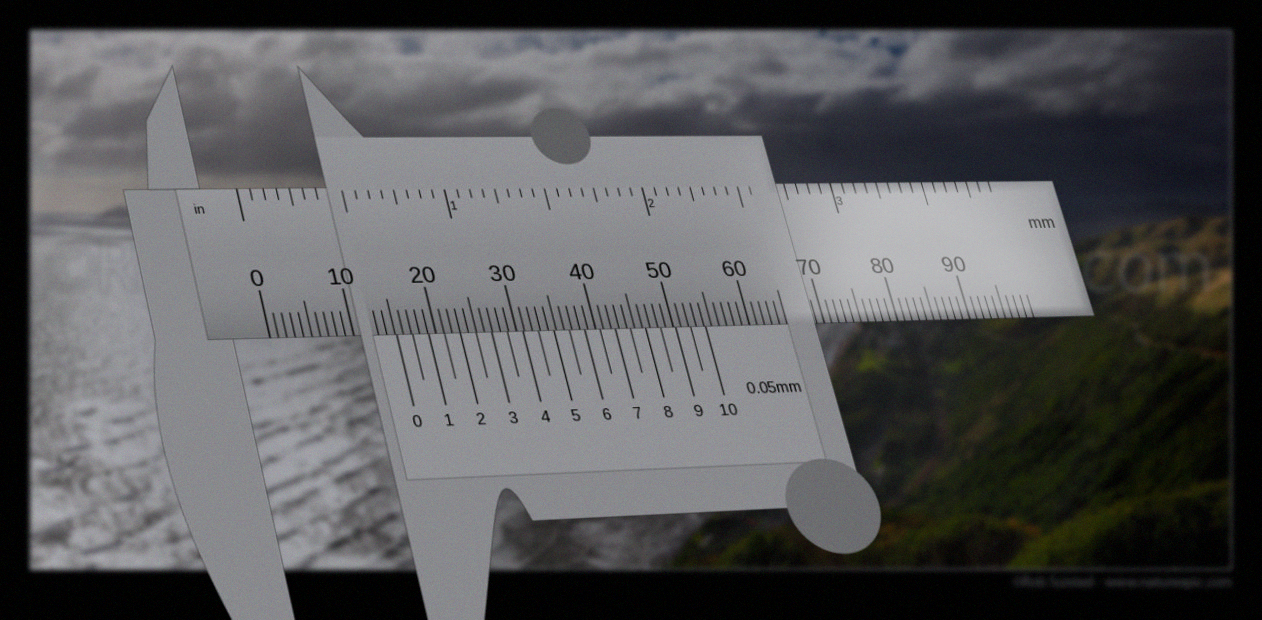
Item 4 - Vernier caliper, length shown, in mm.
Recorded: 15.2 mm
